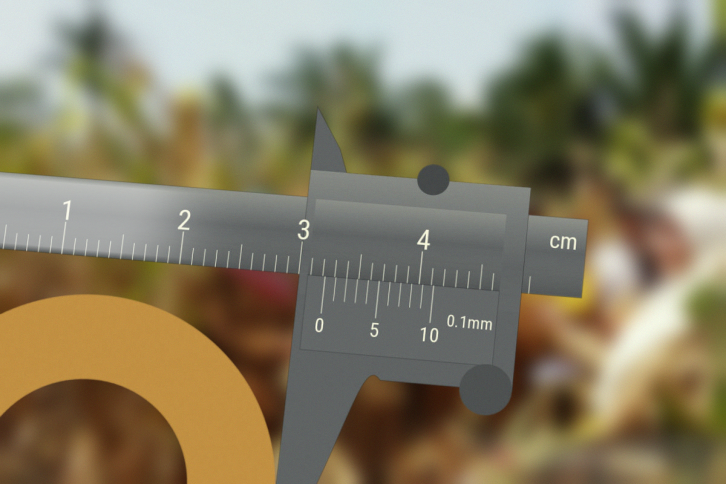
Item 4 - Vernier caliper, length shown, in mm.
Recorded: 32.2 mm
